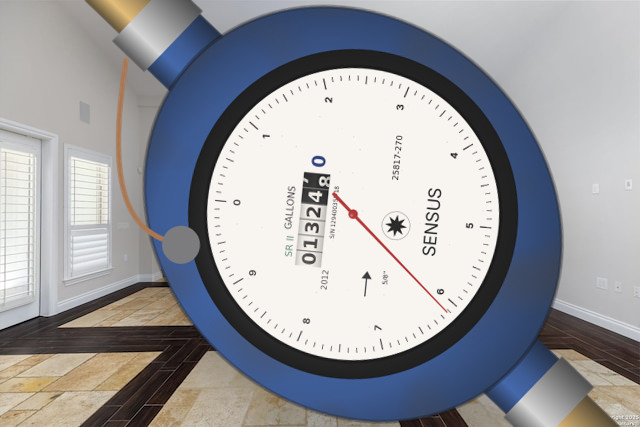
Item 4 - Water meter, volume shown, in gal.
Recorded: 132476.1 gal
